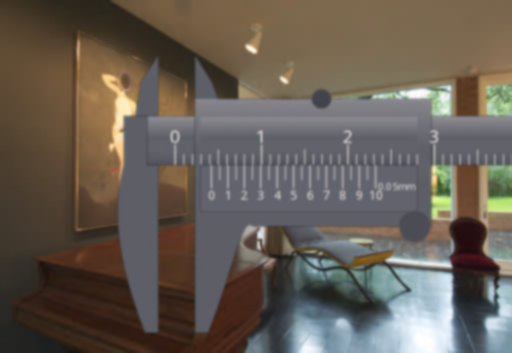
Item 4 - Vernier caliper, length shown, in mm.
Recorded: 4.2 mm
